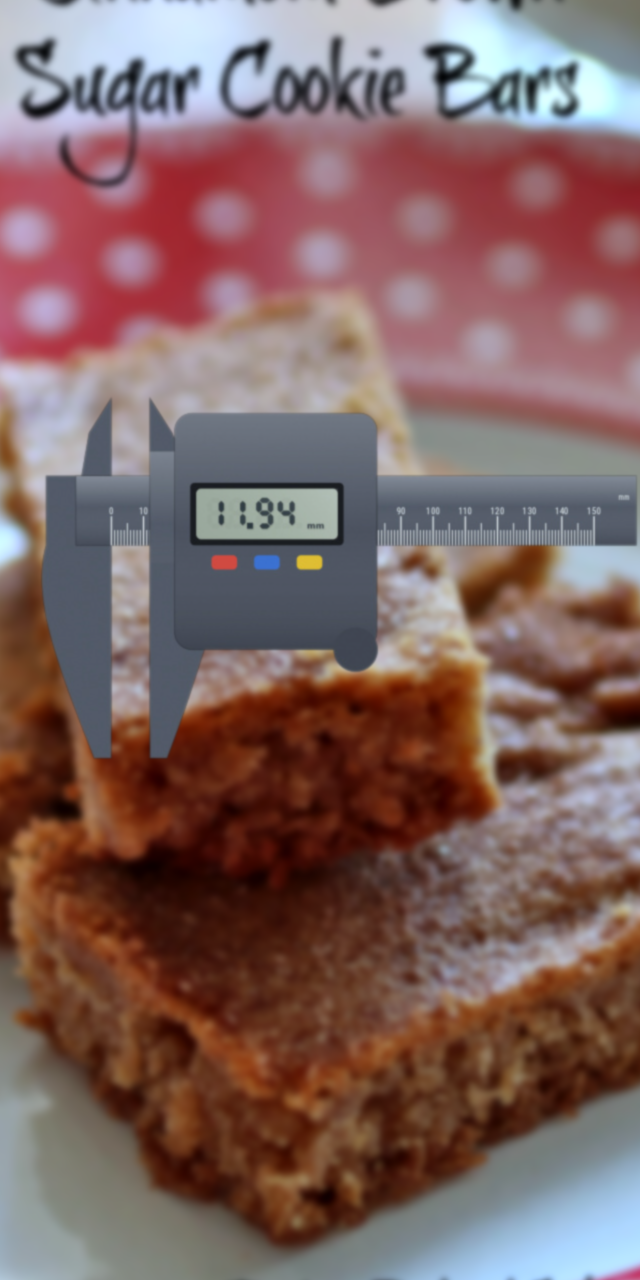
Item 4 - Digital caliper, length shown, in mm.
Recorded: 11.94 mm
